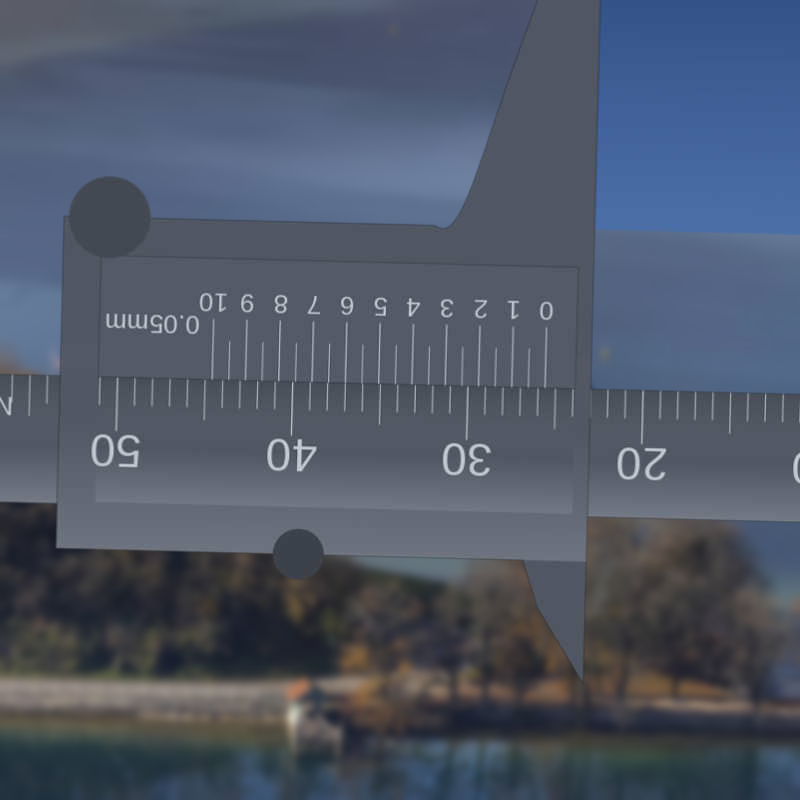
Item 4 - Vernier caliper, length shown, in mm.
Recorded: 25.6 mm
